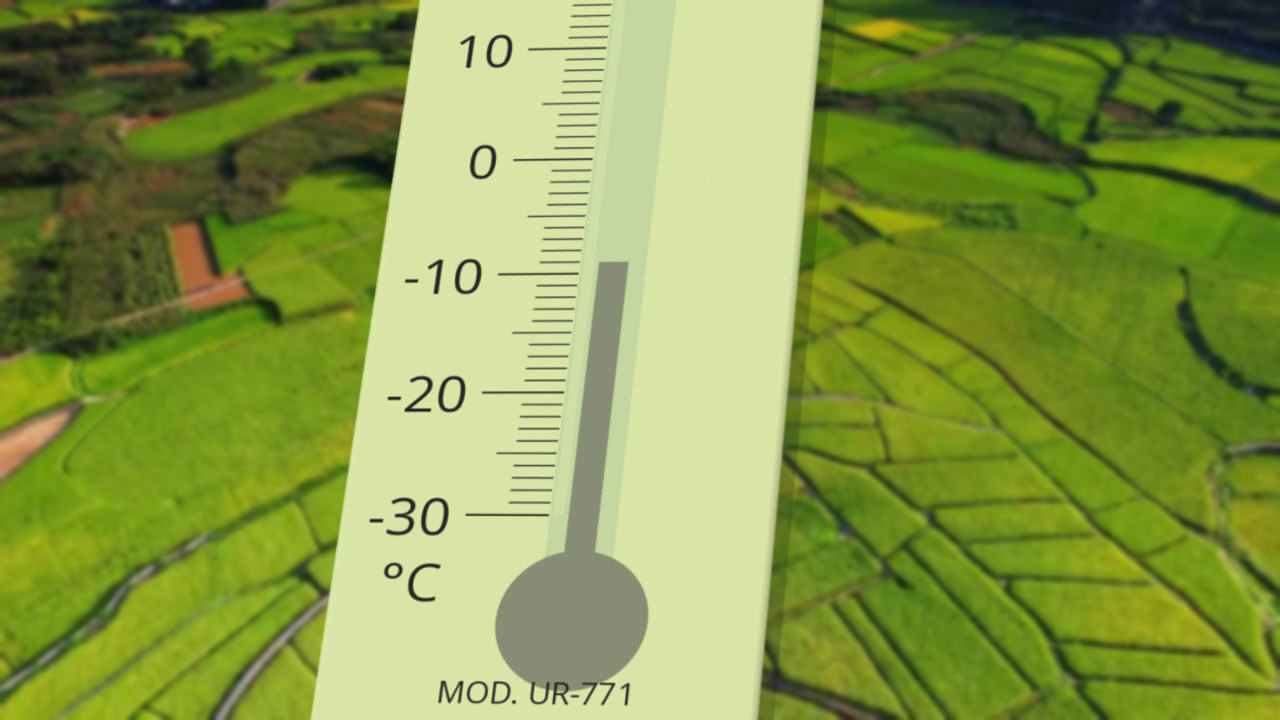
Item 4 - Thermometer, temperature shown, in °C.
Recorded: -9 °C
